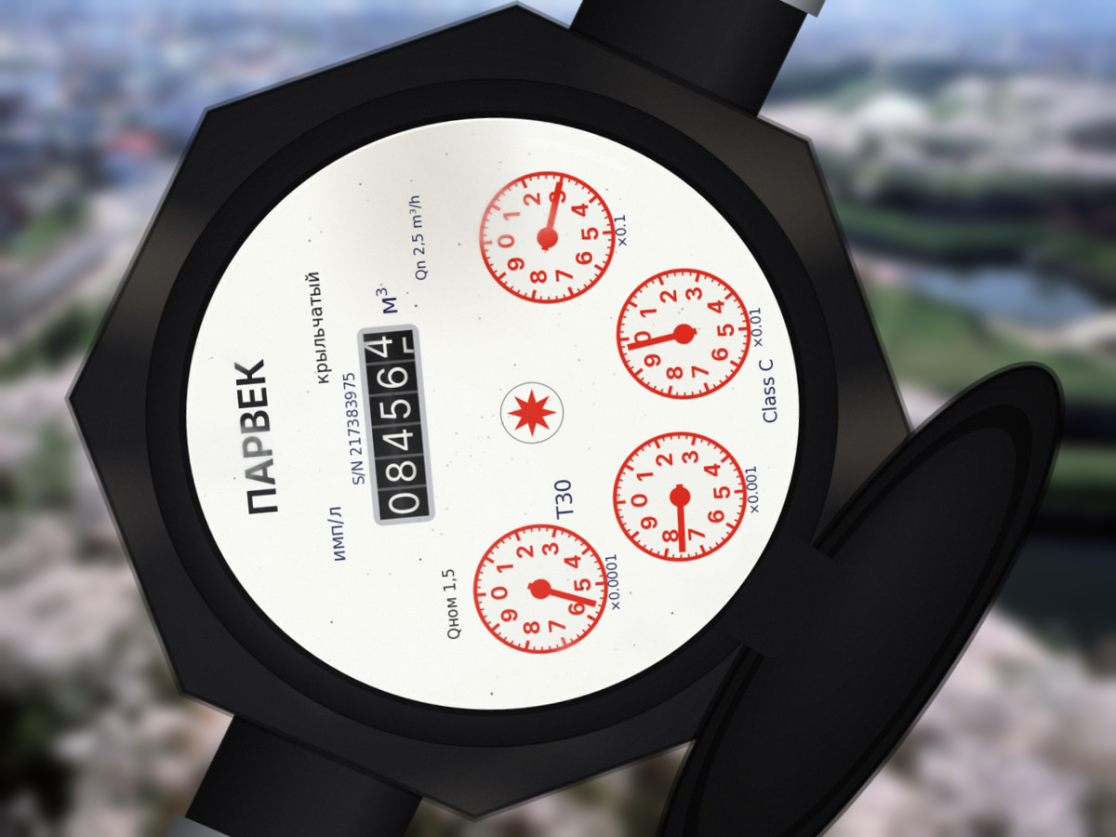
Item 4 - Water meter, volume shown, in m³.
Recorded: 84564.2975 m³
